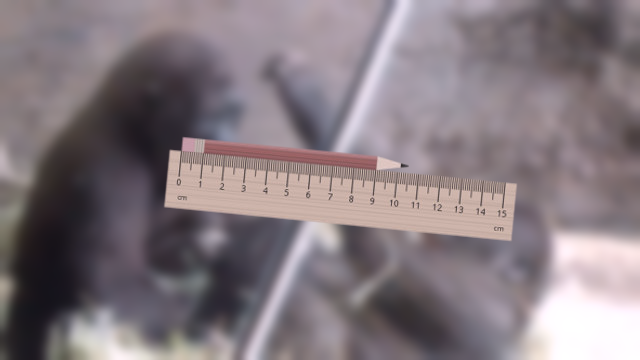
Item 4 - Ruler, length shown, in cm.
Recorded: 10.5 cm
